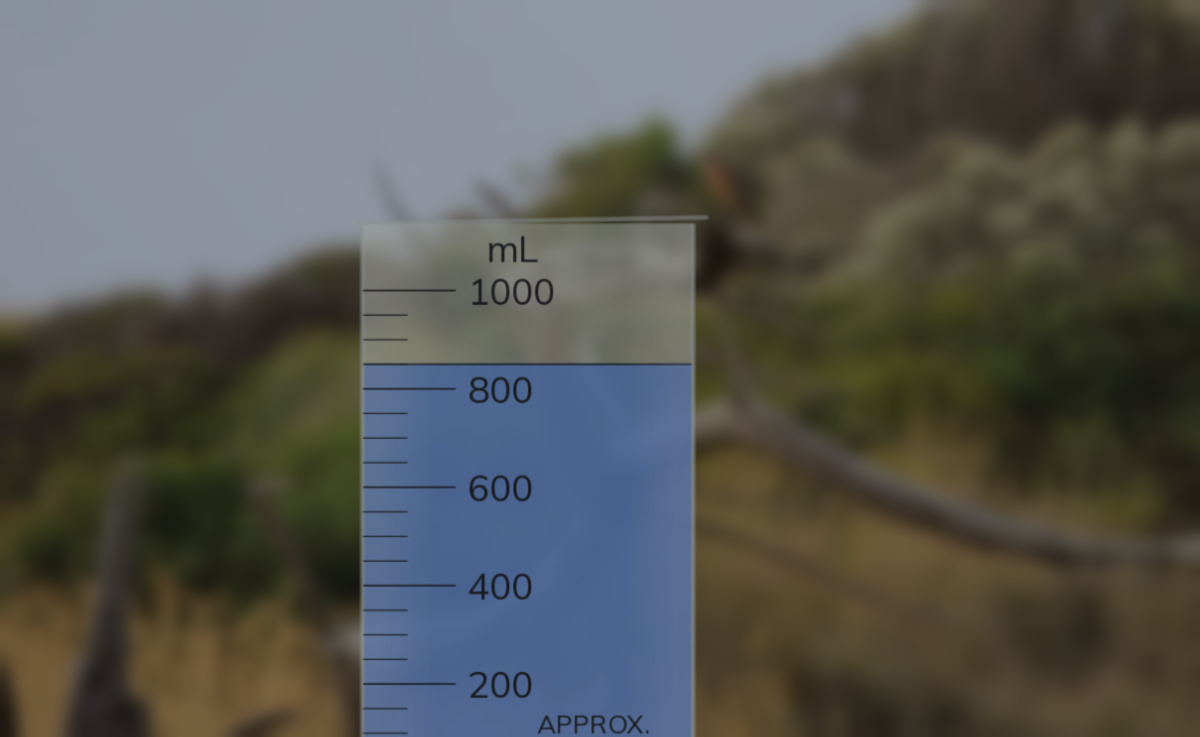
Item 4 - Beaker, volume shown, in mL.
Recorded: 850 mL
